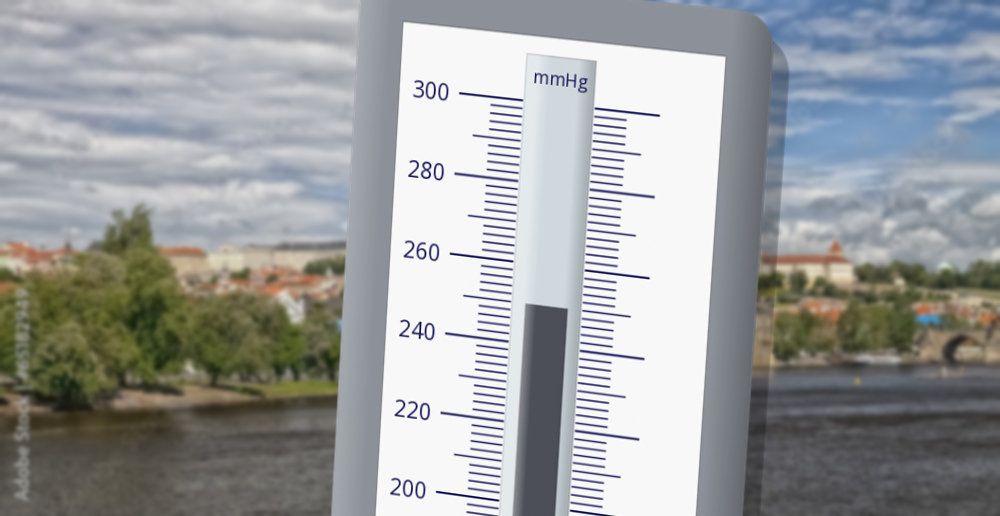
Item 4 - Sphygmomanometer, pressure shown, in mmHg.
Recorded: 250 mmHg
